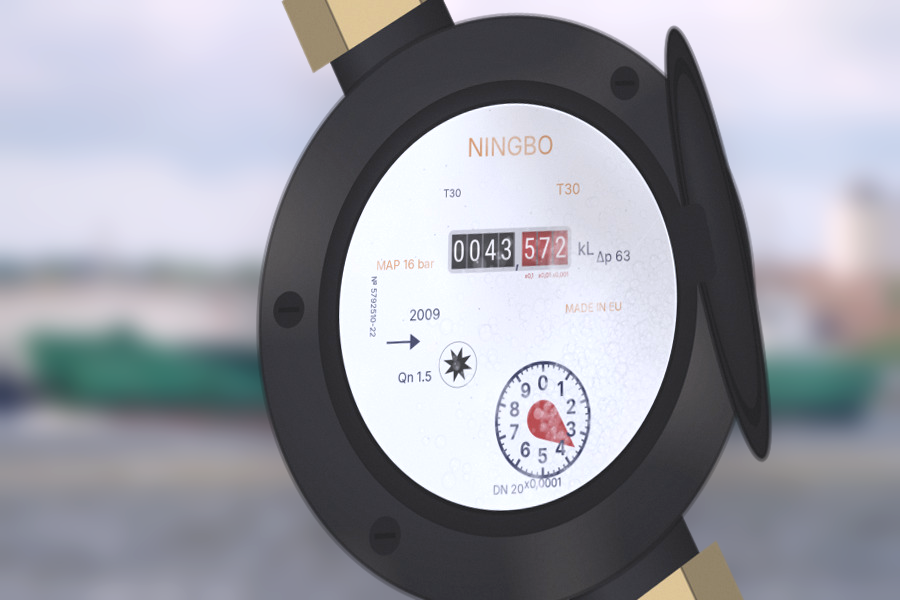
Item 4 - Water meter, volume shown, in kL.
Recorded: 43.5723 kL
